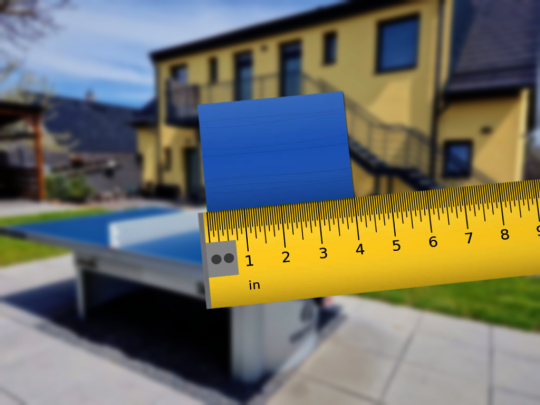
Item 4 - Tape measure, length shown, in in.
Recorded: 4 in
